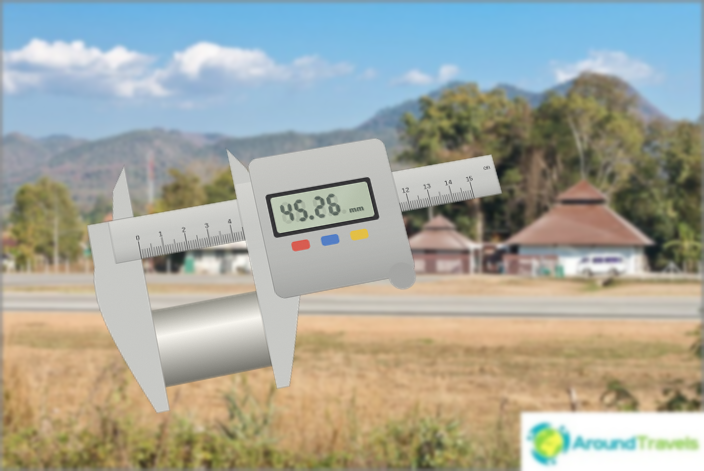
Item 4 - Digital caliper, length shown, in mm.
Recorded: 45.26 mm
